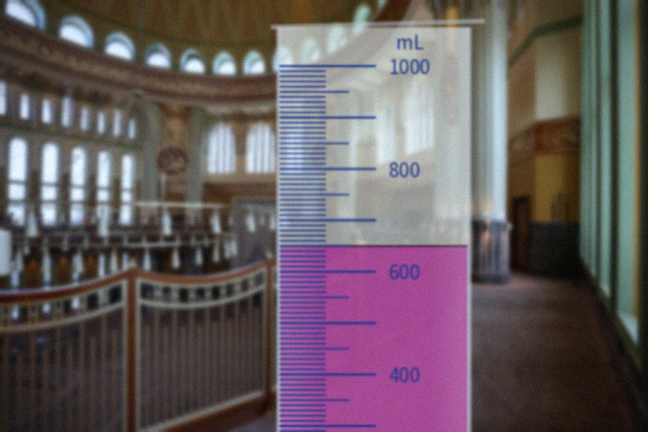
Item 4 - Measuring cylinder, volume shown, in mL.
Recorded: 650 mL
